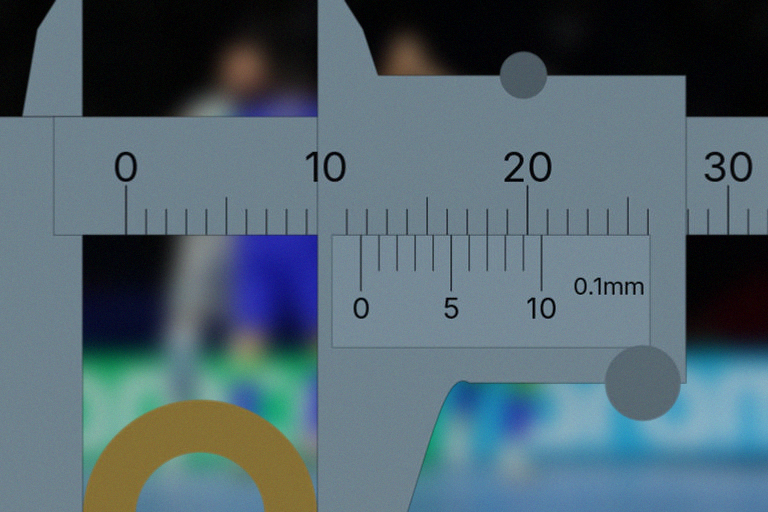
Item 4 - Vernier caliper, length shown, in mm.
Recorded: 11.7 mm
